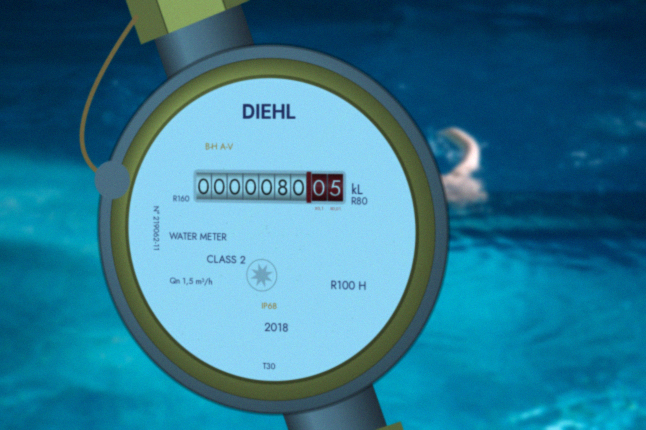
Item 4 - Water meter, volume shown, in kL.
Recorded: 80.05 kL
